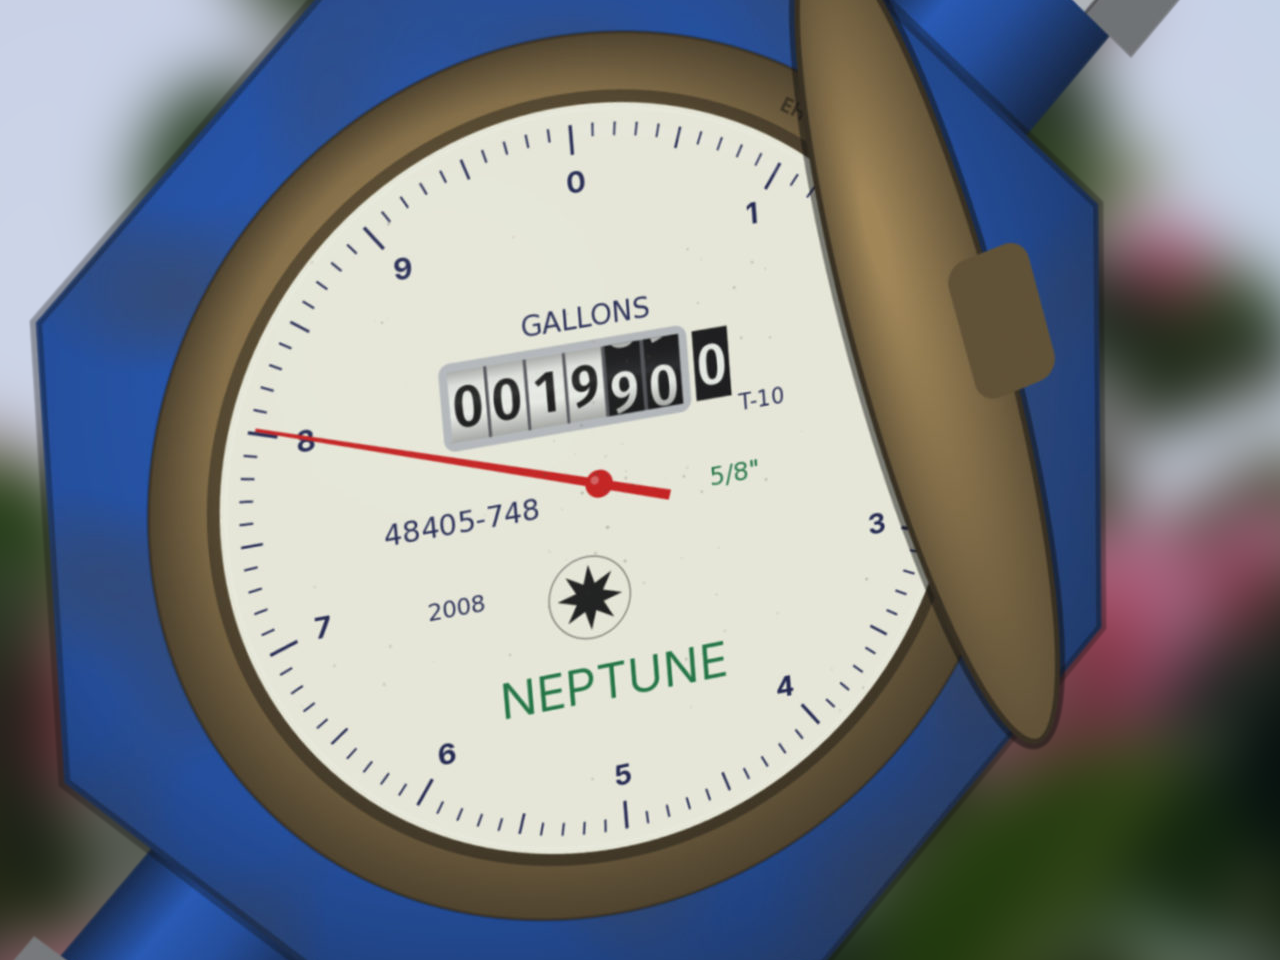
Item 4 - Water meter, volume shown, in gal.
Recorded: 19898.0 gal
